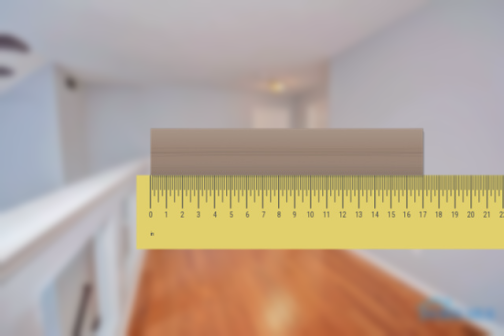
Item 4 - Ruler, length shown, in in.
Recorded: 17 in
